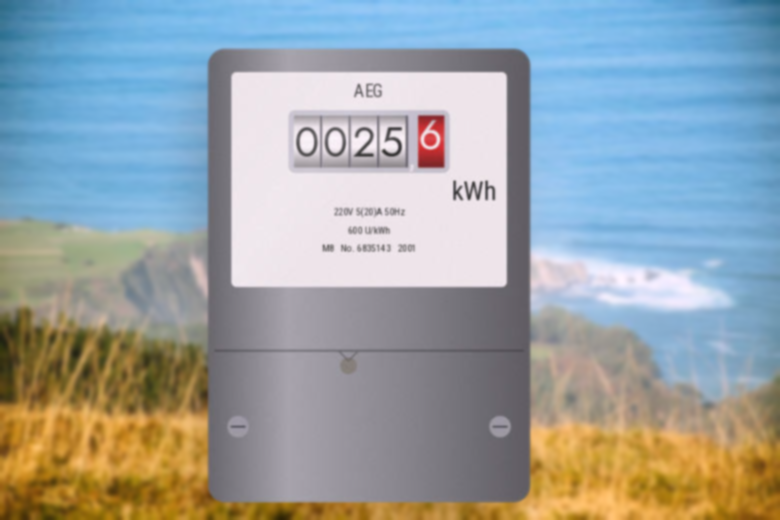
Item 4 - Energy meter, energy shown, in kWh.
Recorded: 25.6 kWh
